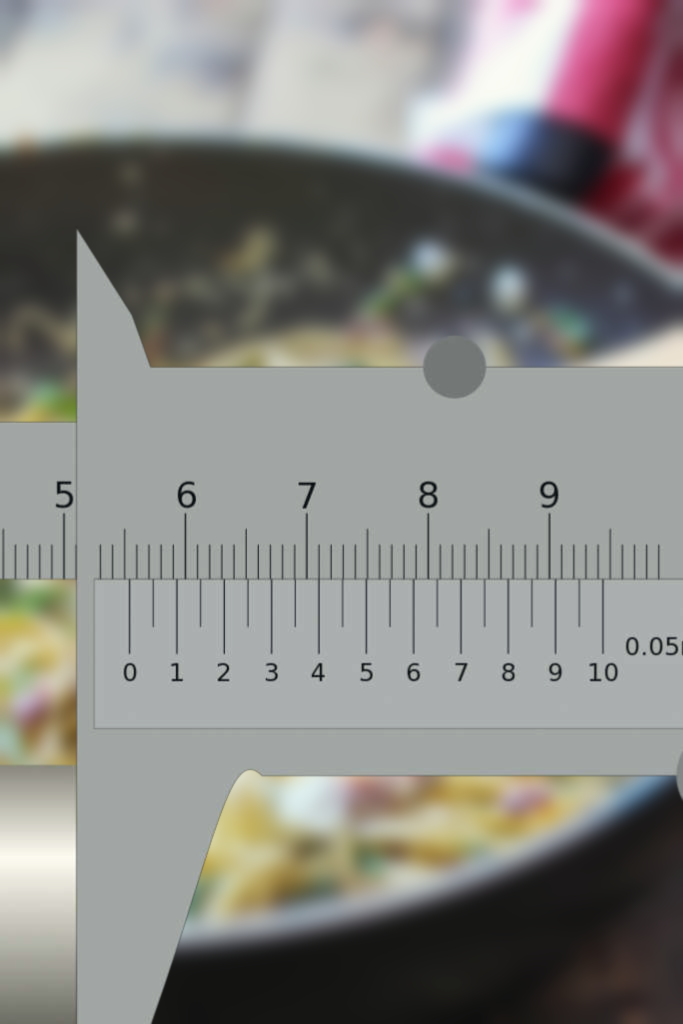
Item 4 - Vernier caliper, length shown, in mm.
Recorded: 55.4 mm
